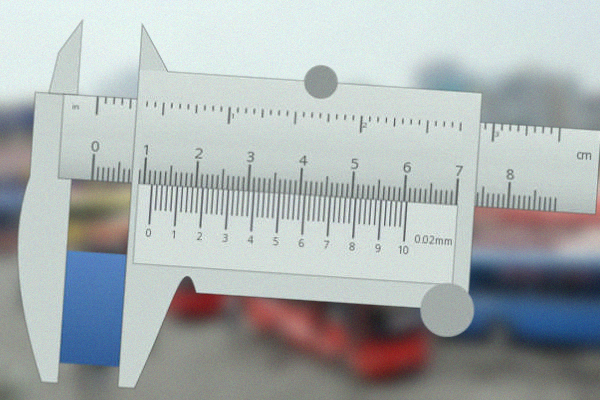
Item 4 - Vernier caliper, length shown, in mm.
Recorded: 11.5 mm
